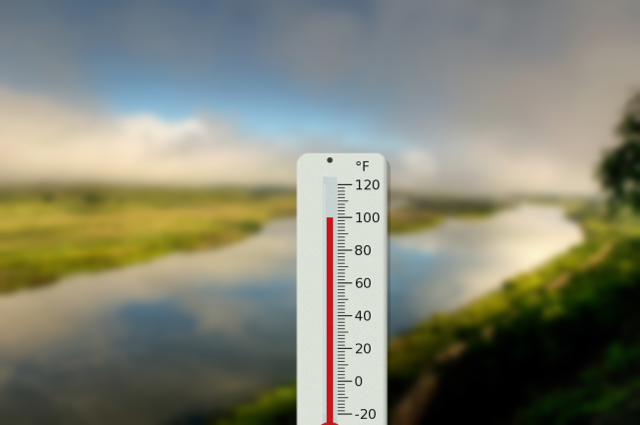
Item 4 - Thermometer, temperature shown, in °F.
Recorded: 100 °F
